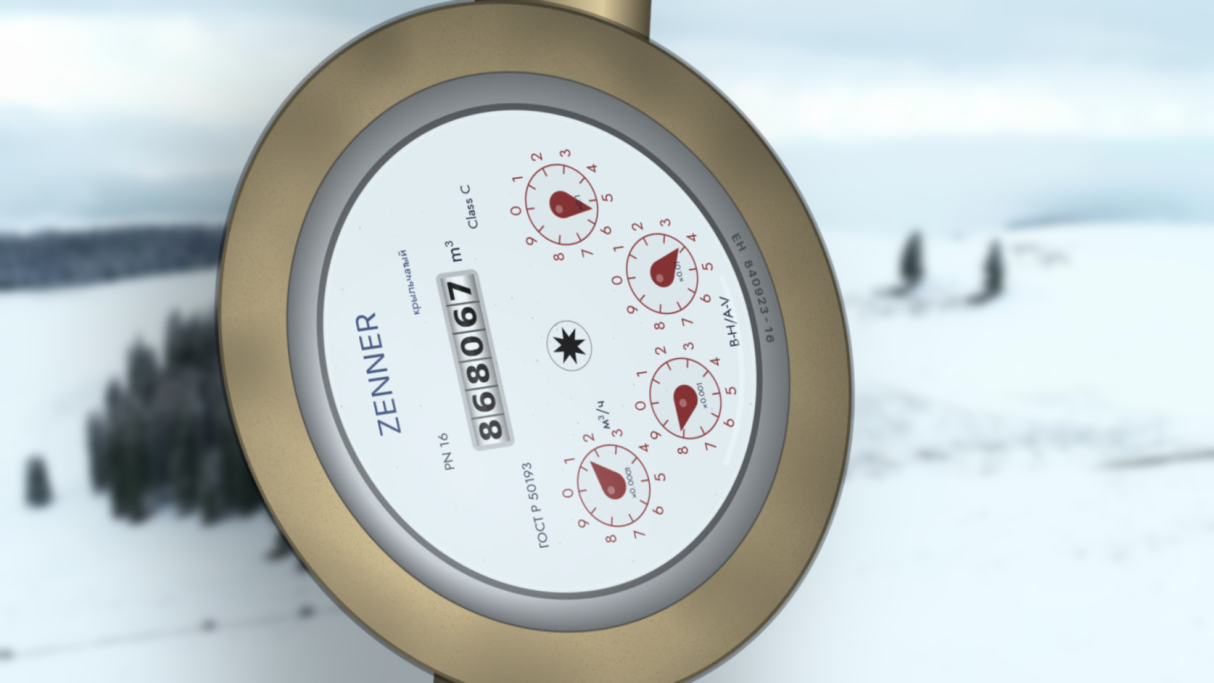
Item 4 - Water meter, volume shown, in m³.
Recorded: 868067.5381 m³
